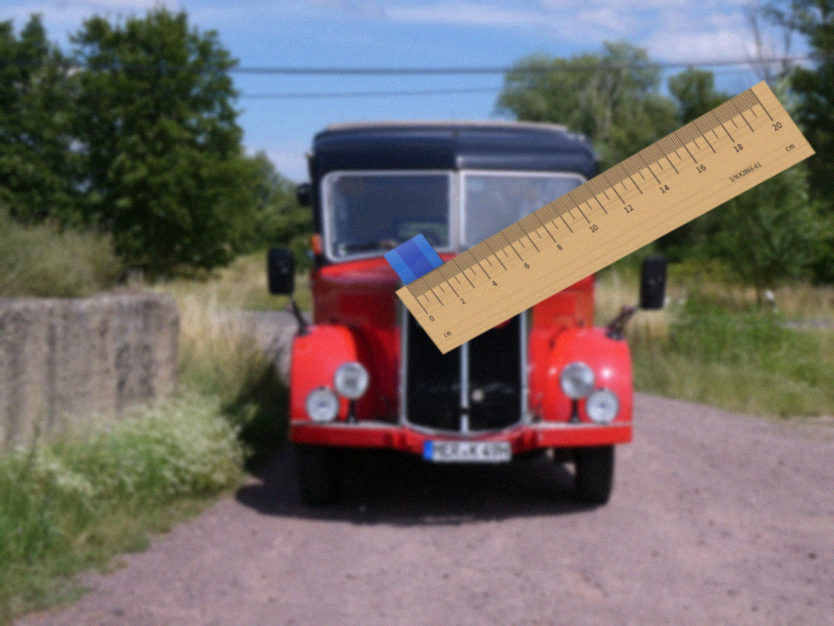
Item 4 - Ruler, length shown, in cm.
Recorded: 2.5 cm
